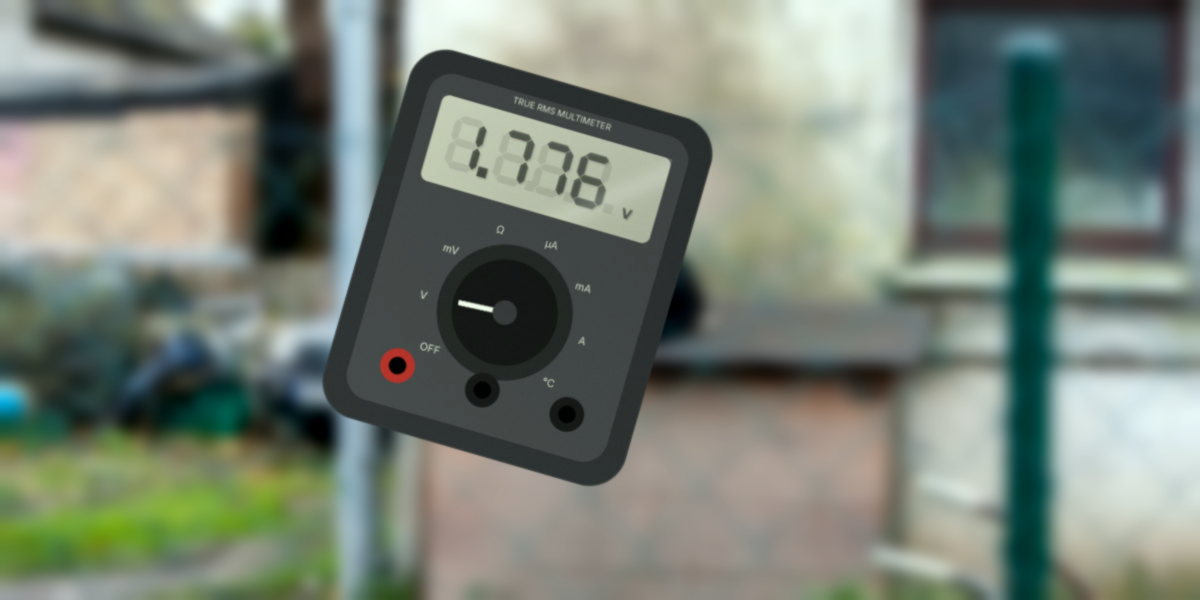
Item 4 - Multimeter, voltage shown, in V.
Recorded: 1.776 V
